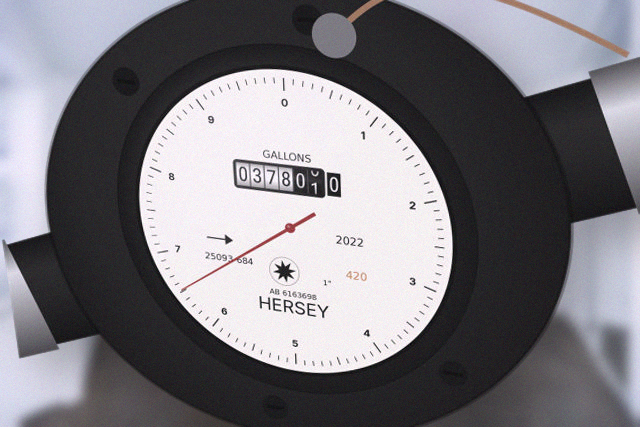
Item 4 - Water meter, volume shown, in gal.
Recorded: 378006.5 gal
